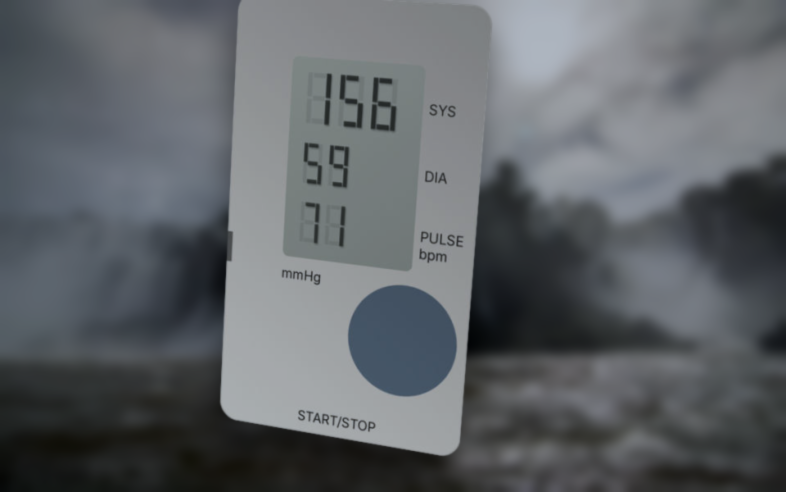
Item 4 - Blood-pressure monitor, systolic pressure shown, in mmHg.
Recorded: 156 mmHg
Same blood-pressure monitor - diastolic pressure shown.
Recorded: 59 mmHg
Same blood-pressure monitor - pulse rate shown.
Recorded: 71 bpm
